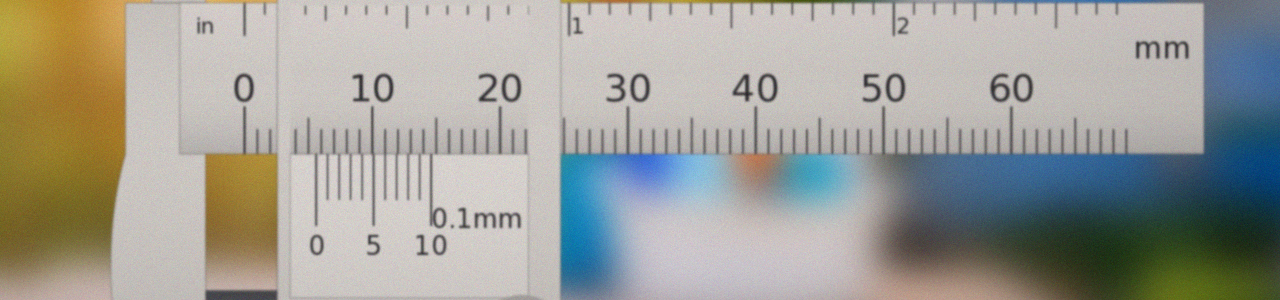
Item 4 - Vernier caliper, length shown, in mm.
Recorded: 5.6 mm
